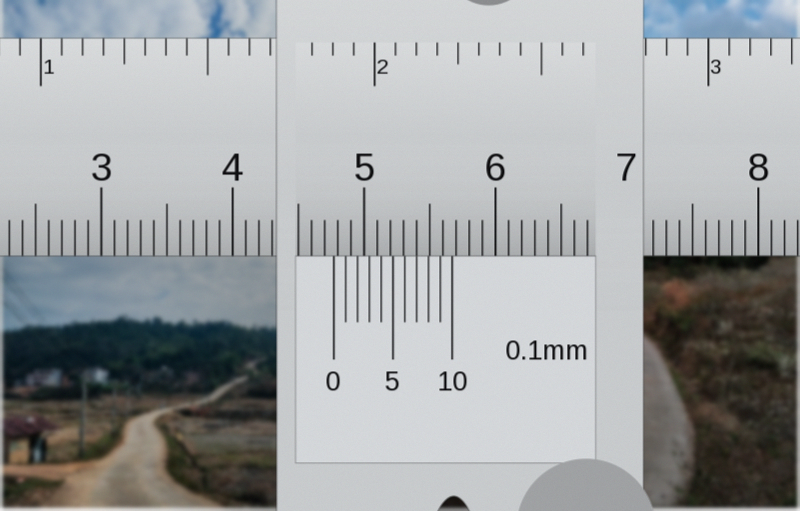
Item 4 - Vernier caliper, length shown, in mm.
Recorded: 47.7 mm
